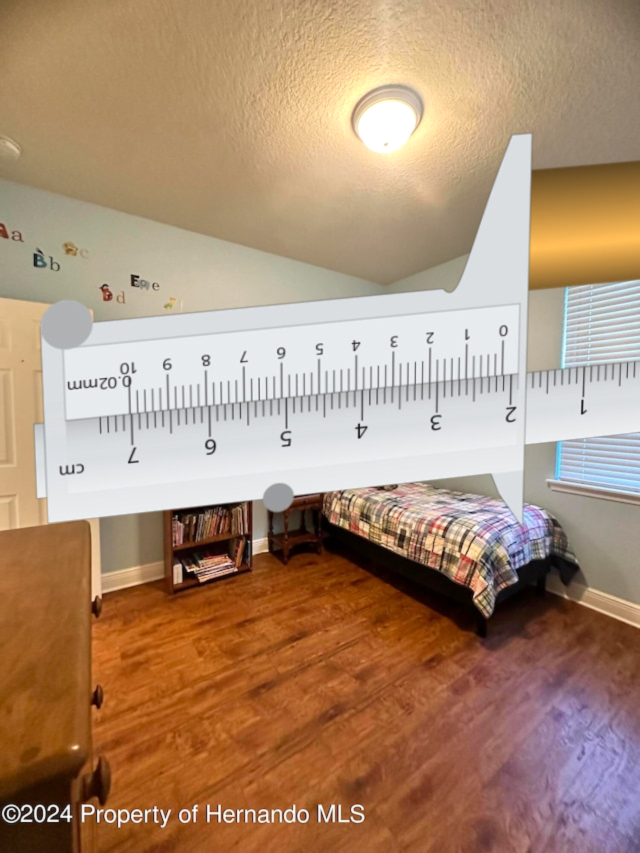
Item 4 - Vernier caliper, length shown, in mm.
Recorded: 21.2 mm
